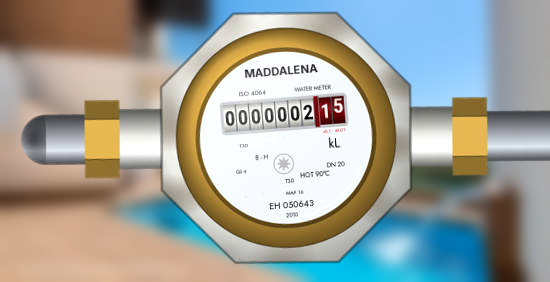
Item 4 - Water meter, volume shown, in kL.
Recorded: 2.15 kL
